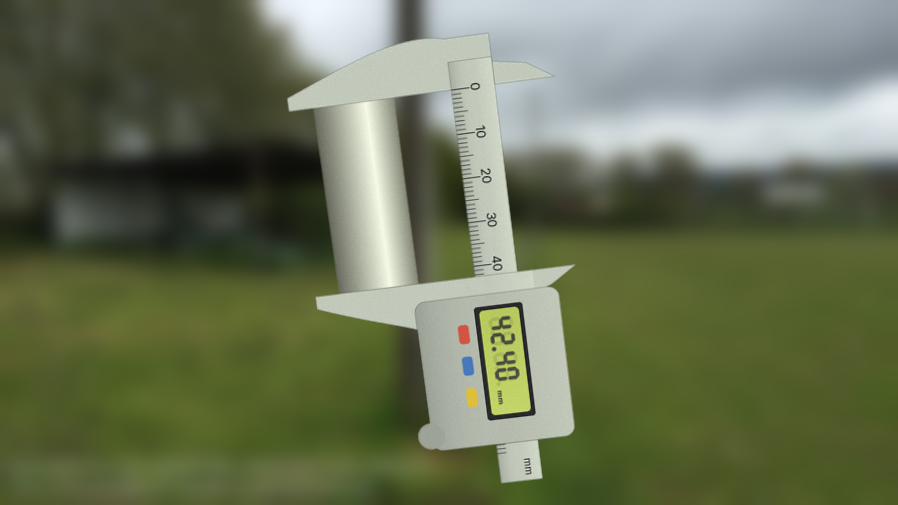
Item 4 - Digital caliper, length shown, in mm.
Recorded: 42.40 mm
